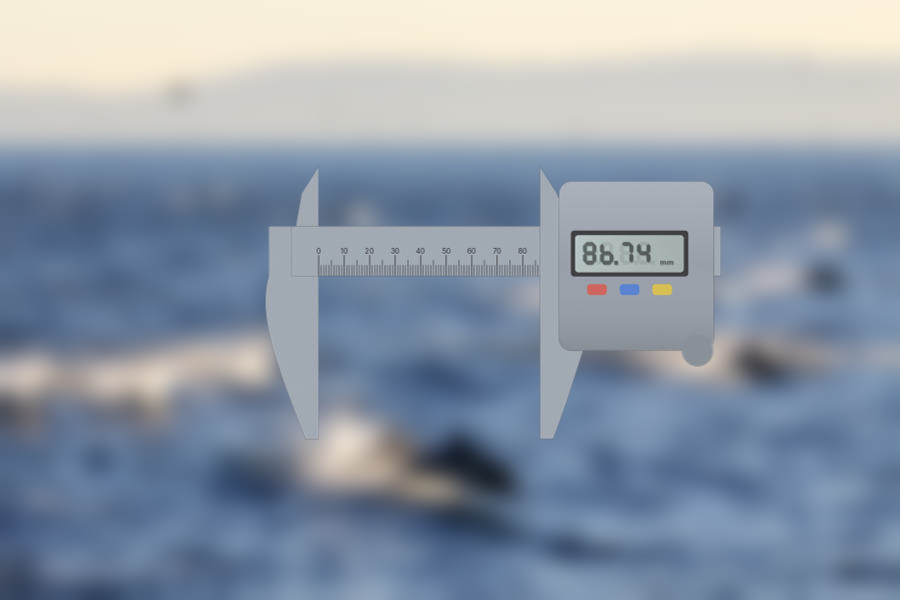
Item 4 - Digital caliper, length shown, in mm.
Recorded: 86.74 mm
